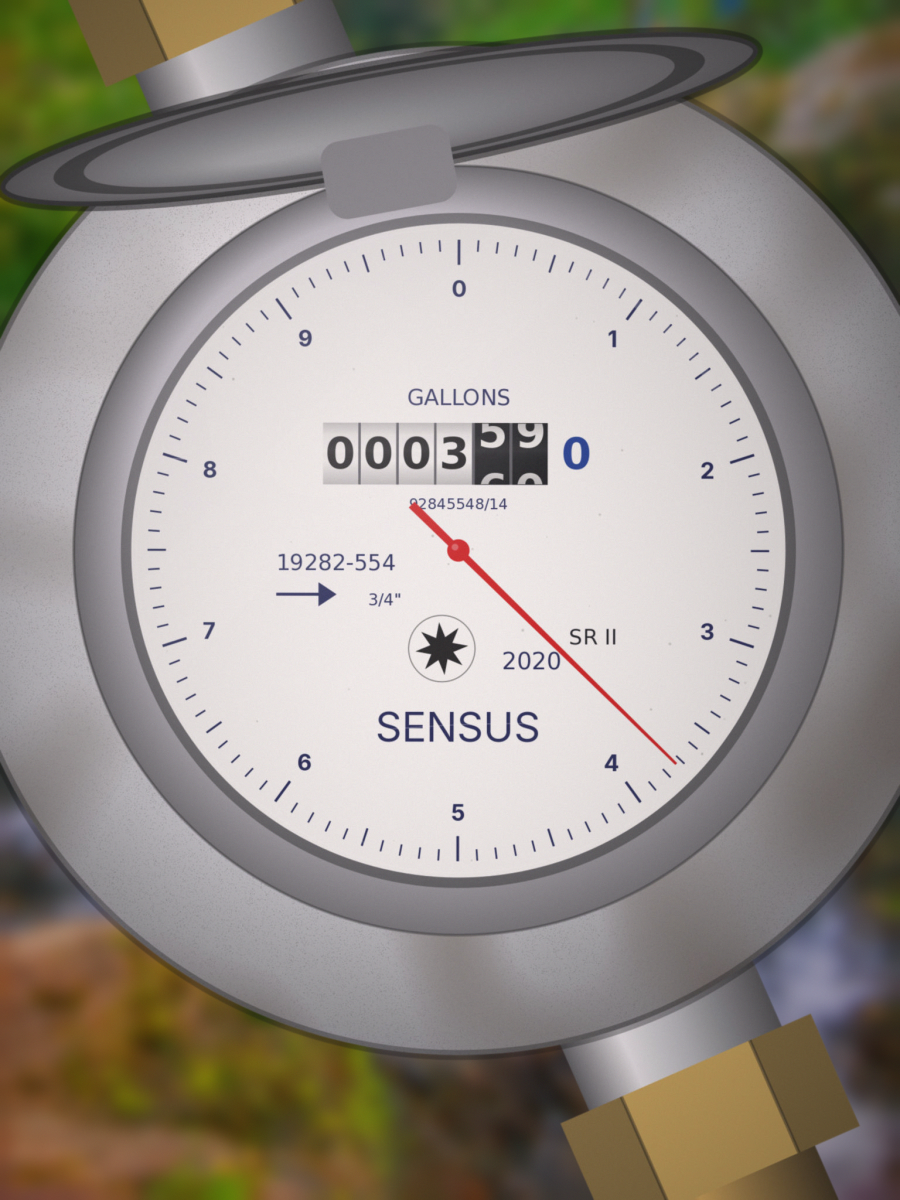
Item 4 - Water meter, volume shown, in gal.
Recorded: 3593.7 gal
